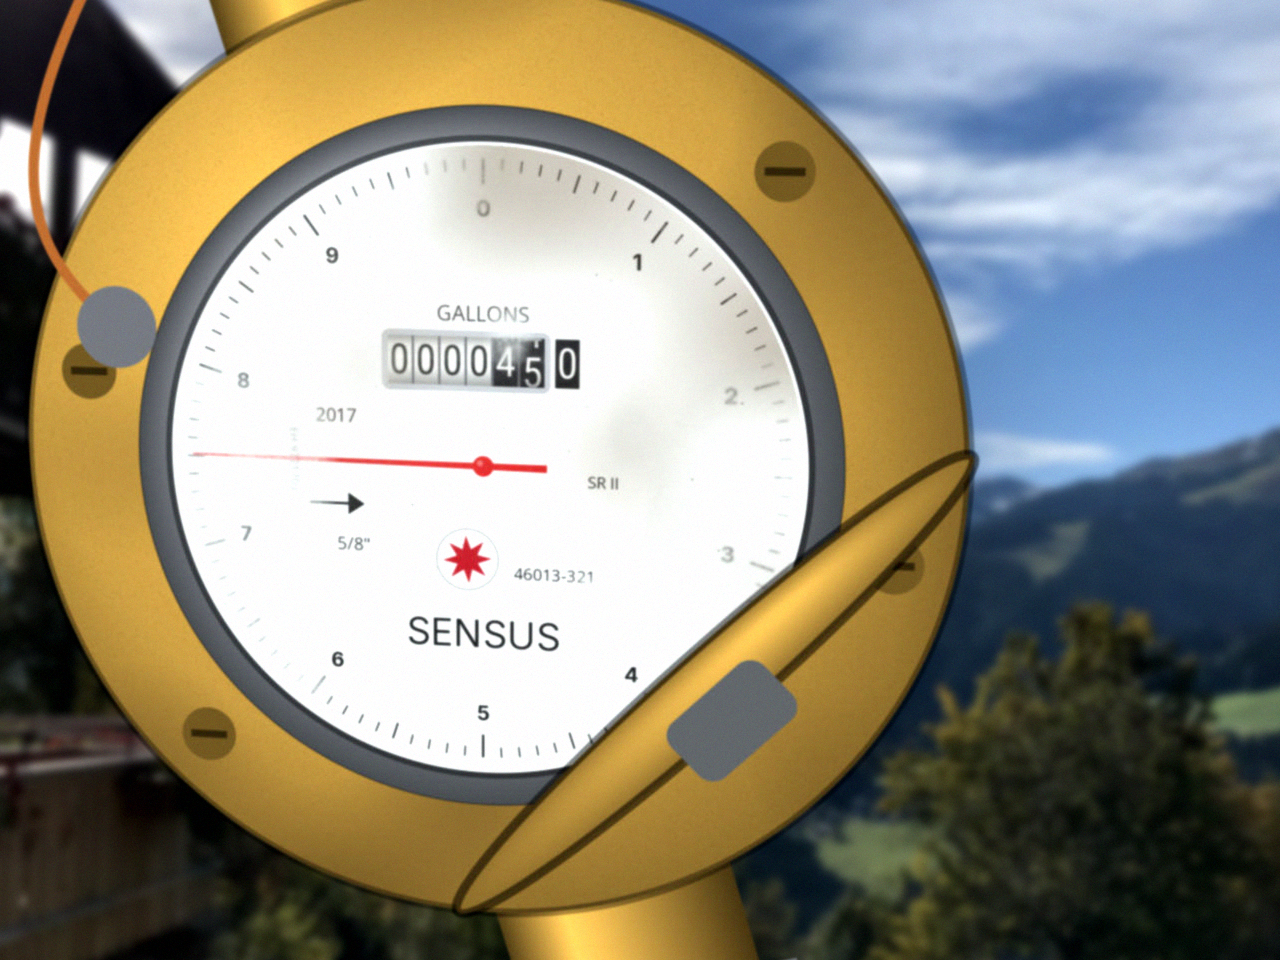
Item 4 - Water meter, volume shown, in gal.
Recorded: 447.5 gal
